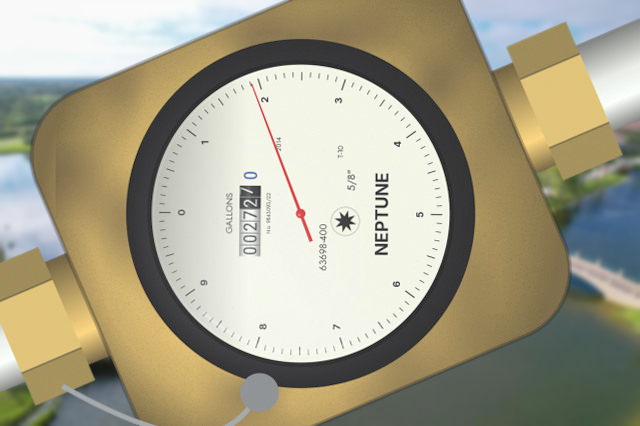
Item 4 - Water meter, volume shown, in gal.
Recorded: 27271.9 gal
